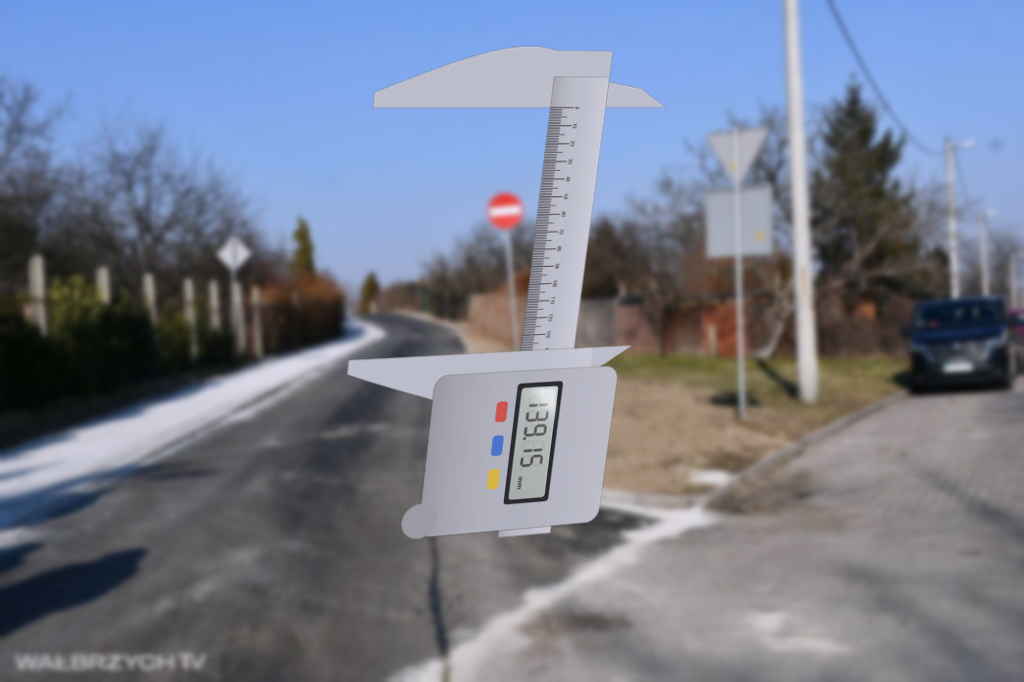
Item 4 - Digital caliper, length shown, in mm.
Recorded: 139.15 mm
